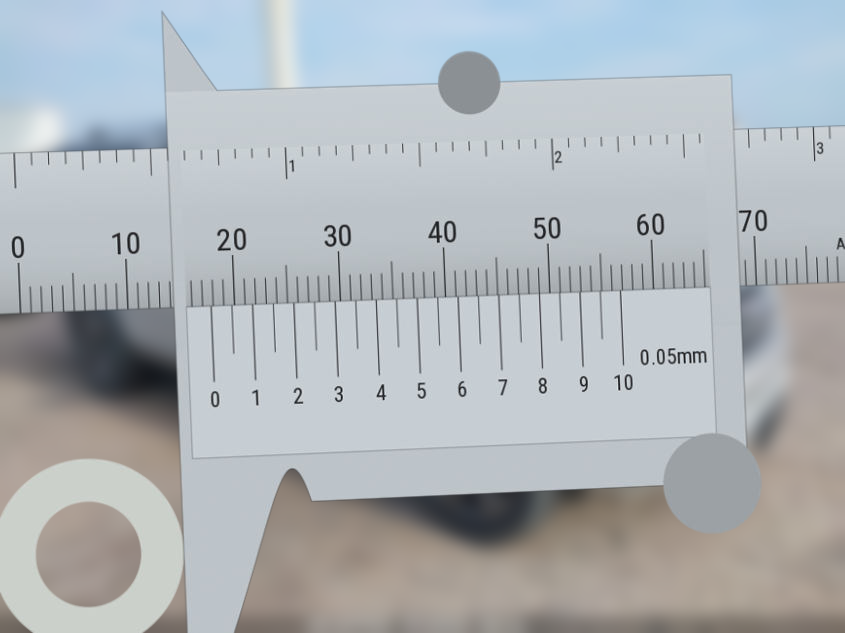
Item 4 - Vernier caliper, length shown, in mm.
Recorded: 17.8 mm
